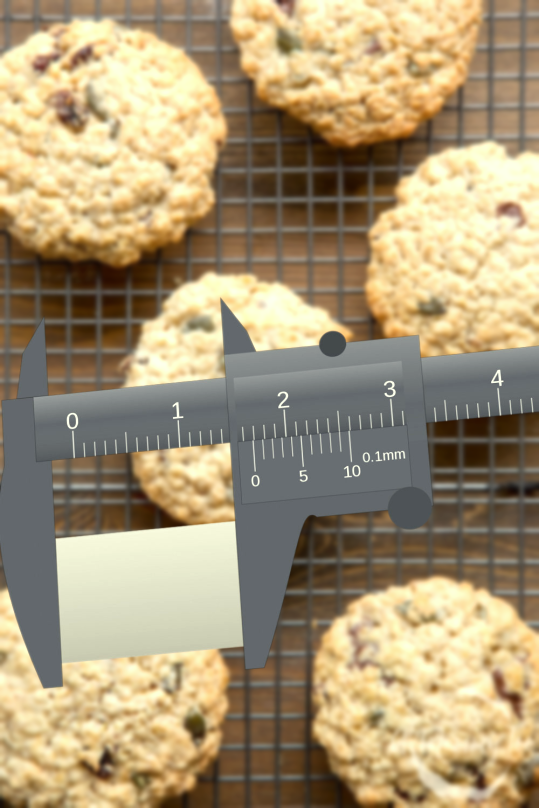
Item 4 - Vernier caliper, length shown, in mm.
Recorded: 16.9 mm
